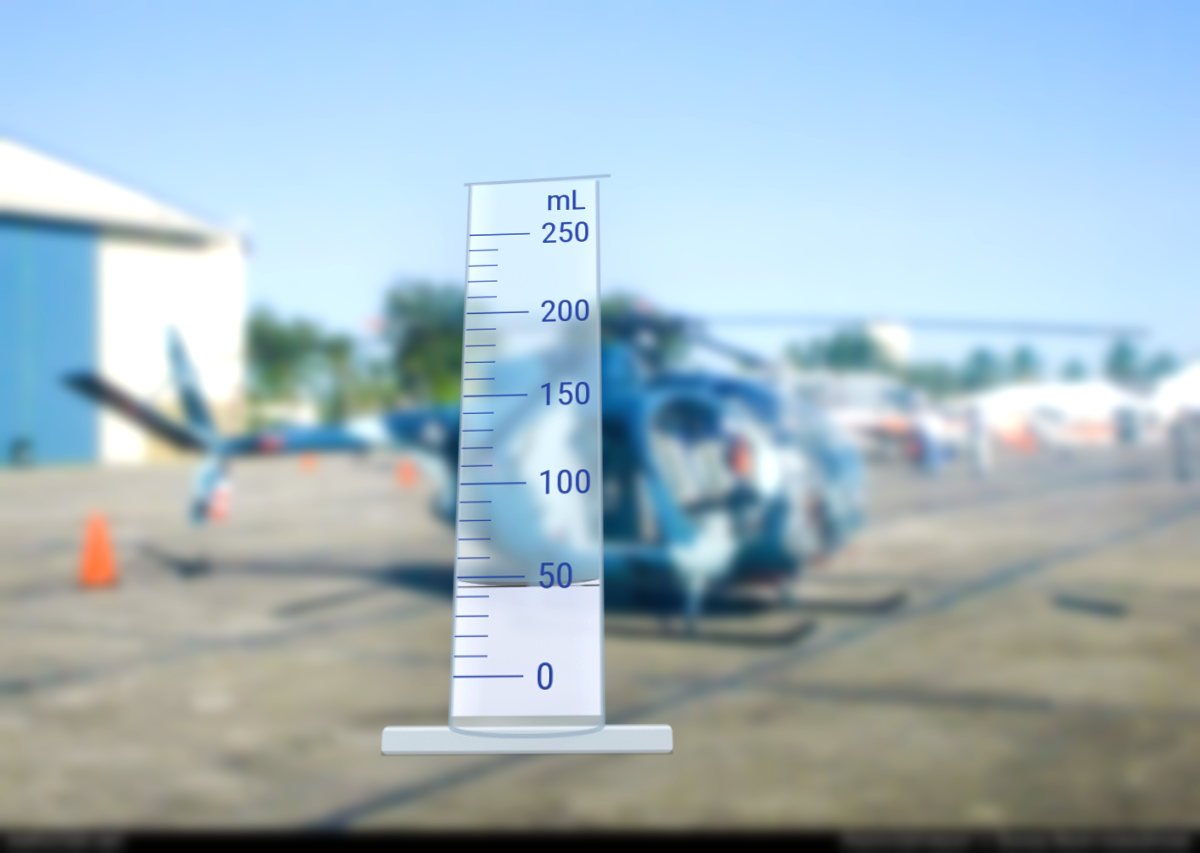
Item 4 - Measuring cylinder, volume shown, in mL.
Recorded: 45 mL
